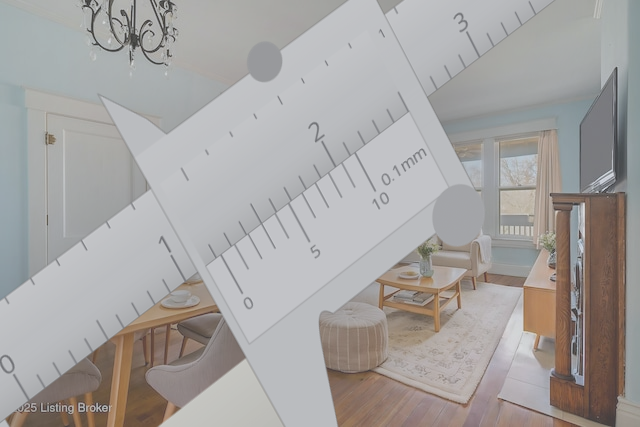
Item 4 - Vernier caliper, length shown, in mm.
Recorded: 12.3 mm
